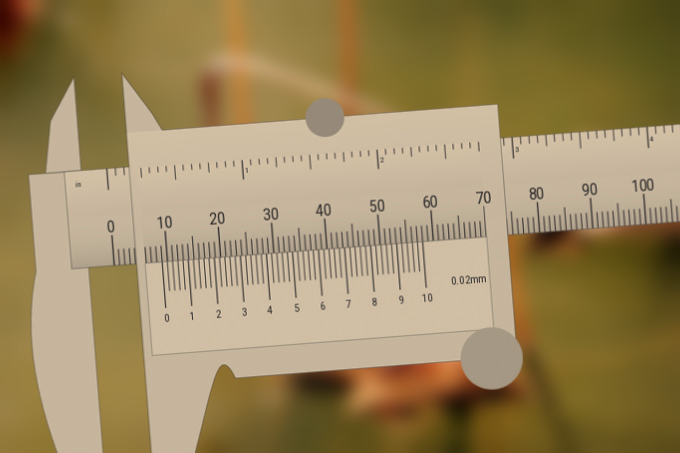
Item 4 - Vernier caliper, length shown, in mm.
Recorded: 9.0 mm
